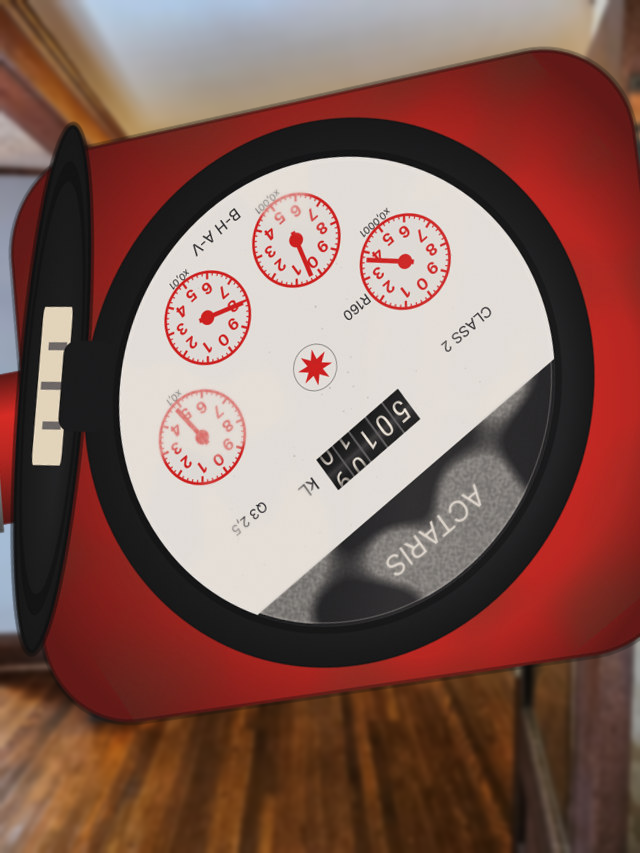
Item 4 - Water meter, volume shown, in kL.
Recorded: 50109.4803 kL
